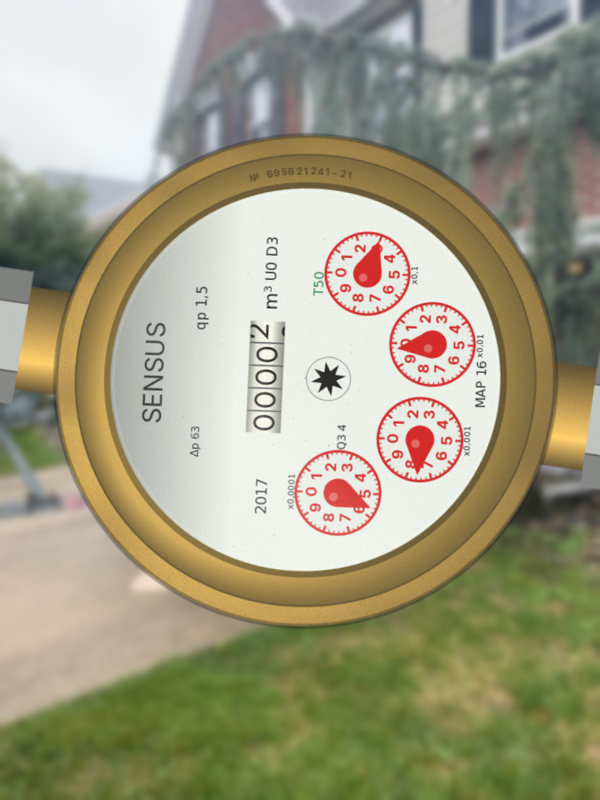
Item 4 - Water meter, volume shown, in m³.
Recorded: 2.2975 m³
